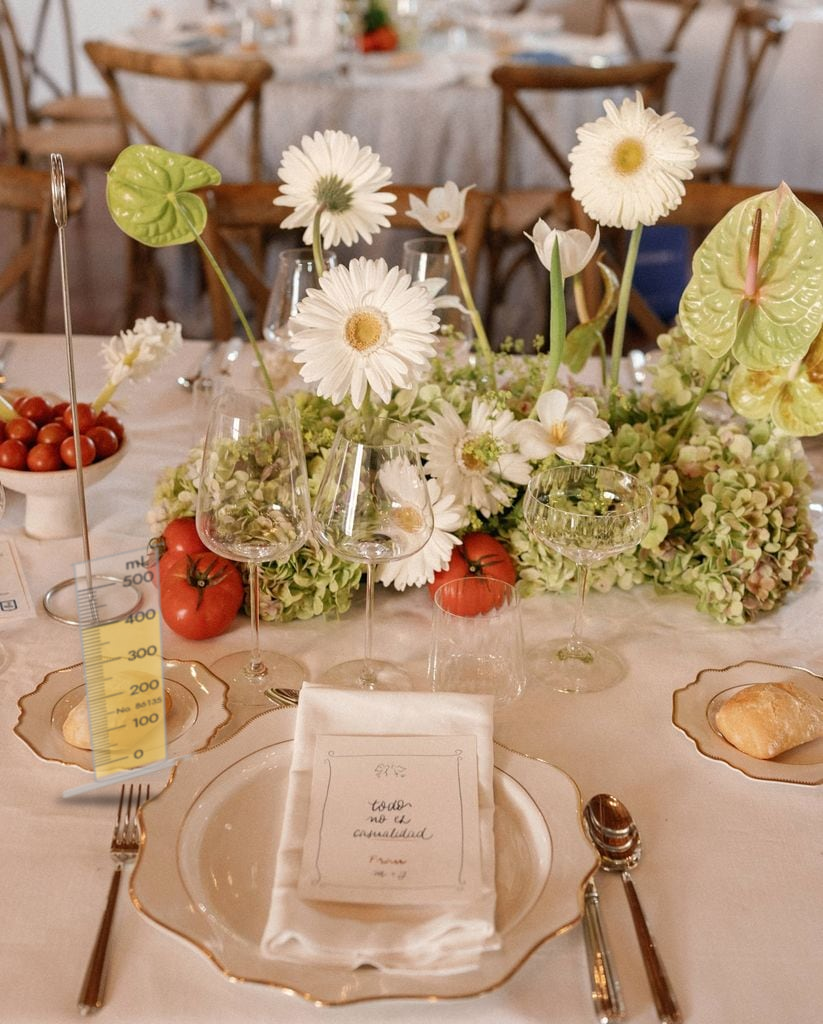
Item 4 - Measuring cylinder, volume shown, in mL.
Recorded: 400 mL
